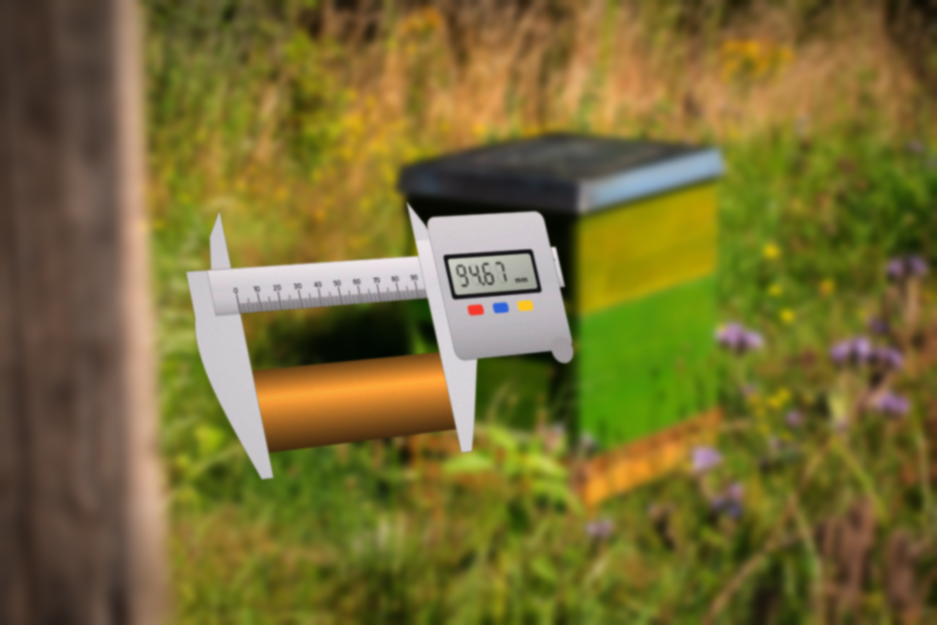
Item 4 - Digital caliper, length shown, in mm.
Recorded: 94.67 mm
